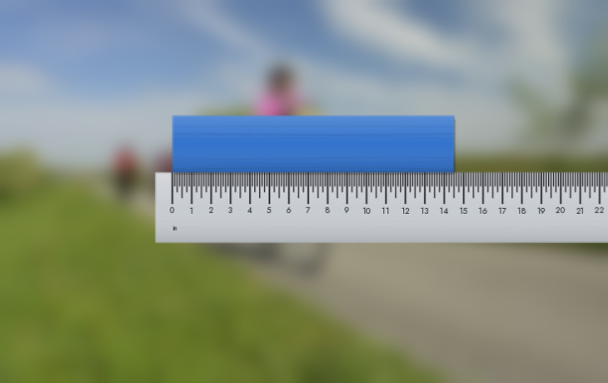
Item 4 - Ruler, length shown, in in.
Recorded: 14.5 in
